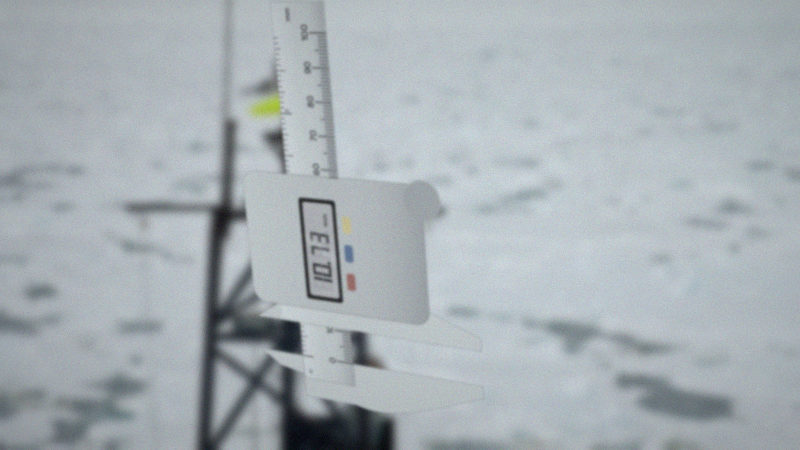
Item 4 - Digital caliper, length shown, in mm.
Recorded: 10.73 mm
